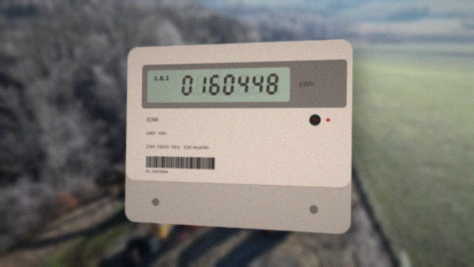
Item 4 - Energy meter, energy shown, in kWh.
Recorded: 160448 kWh
